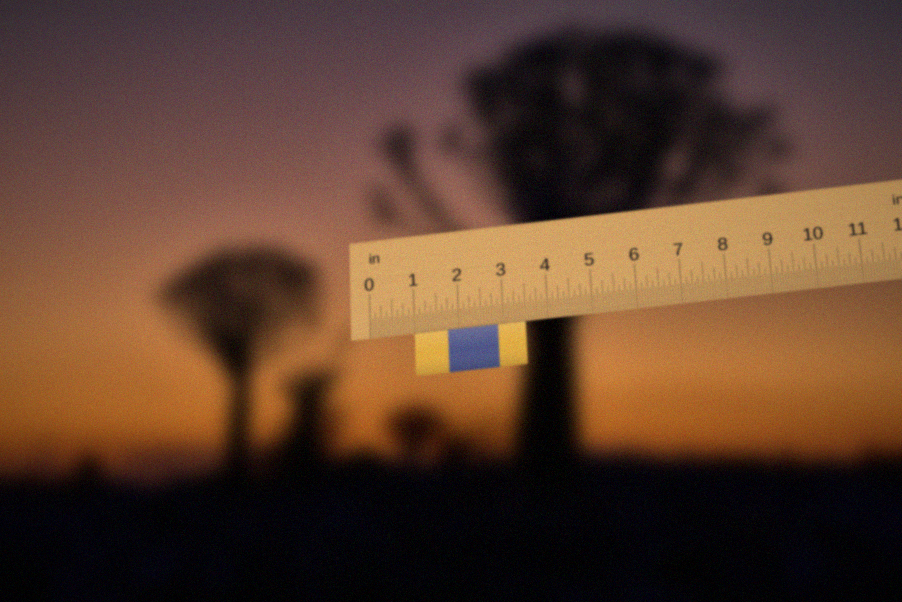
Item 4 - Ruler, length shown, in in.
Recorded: 2.5 in
